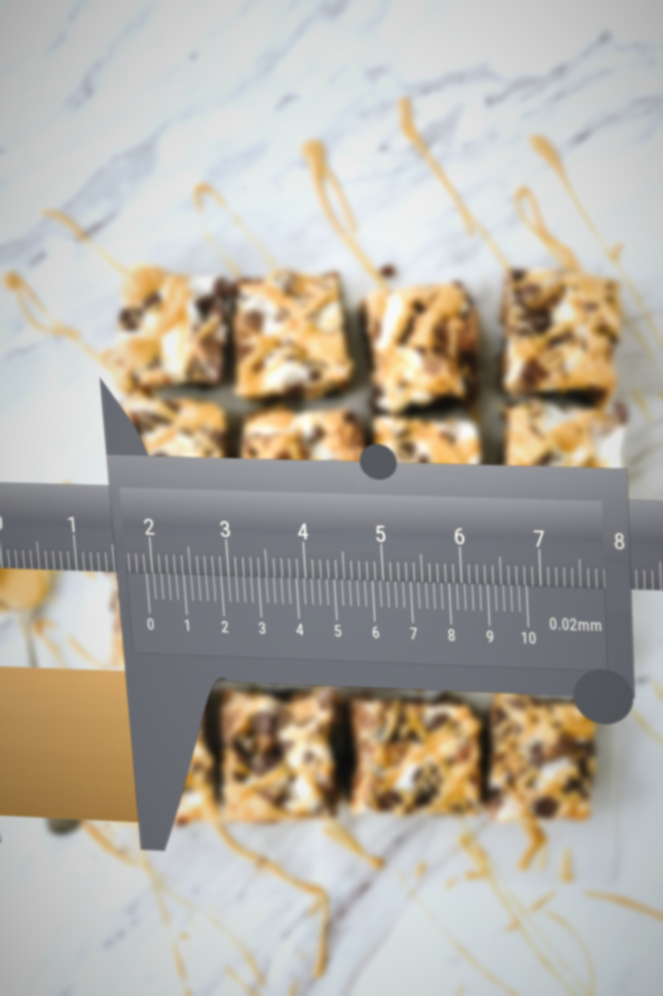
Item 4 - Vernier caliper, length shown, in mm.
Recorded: 19.2 mm
